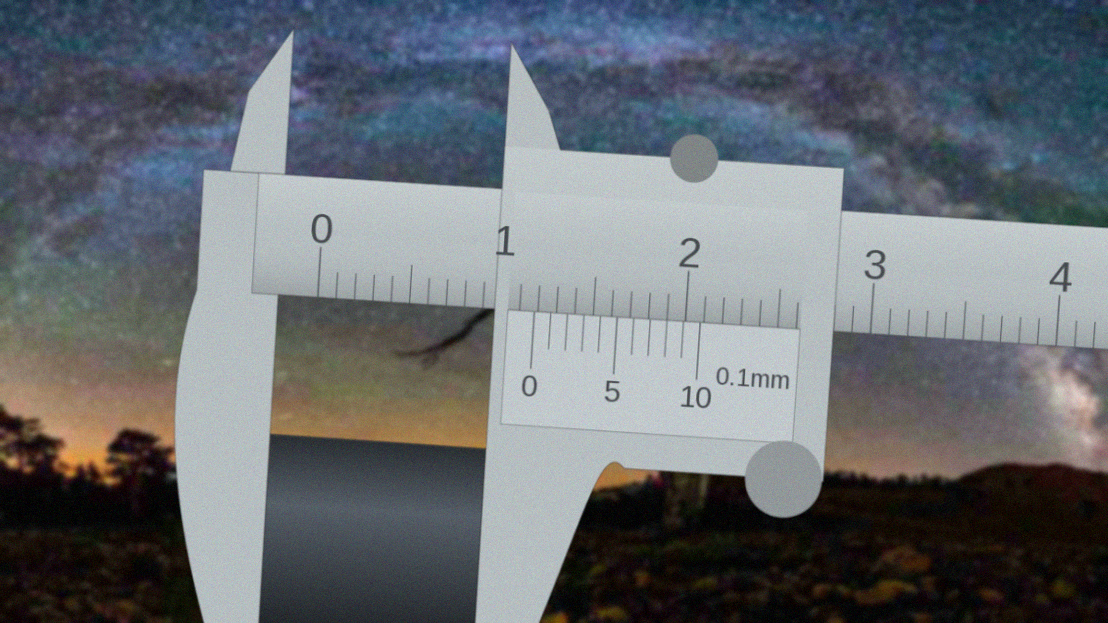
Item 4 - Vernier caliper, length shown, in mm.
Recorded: 11.8 mm
